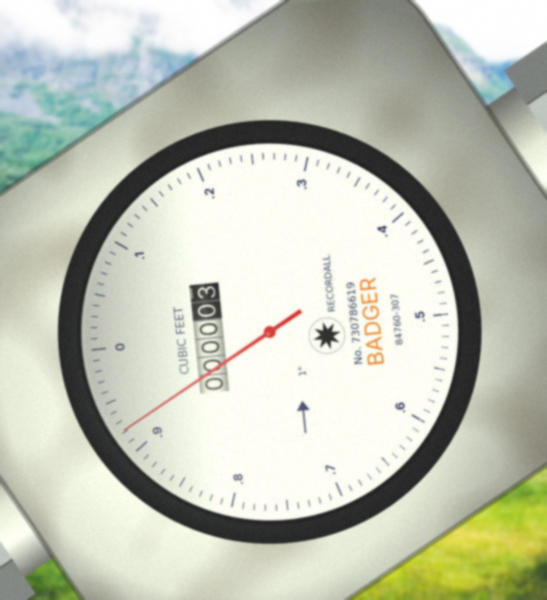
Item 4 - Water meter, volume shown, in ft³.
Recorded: 2.92 ft³
